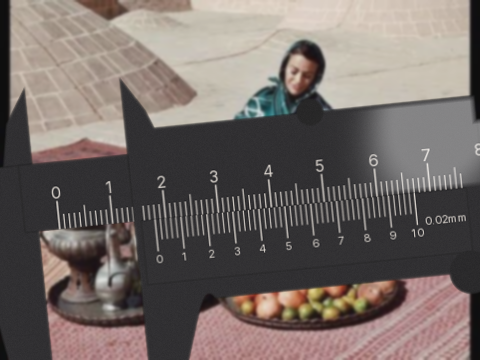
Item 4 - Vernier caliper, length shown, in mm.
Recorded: 18.0 mm
